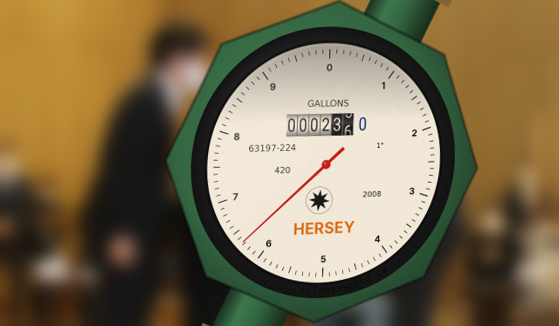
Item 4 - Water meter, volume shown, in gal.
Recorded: 2356.3 gal
